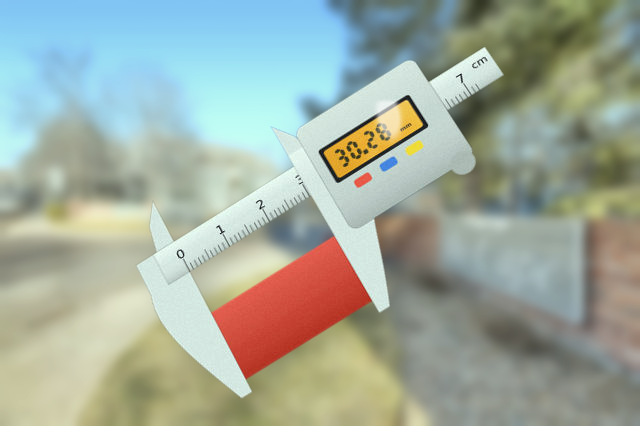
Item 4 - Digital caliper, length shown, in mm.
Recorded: 30.28 mm
